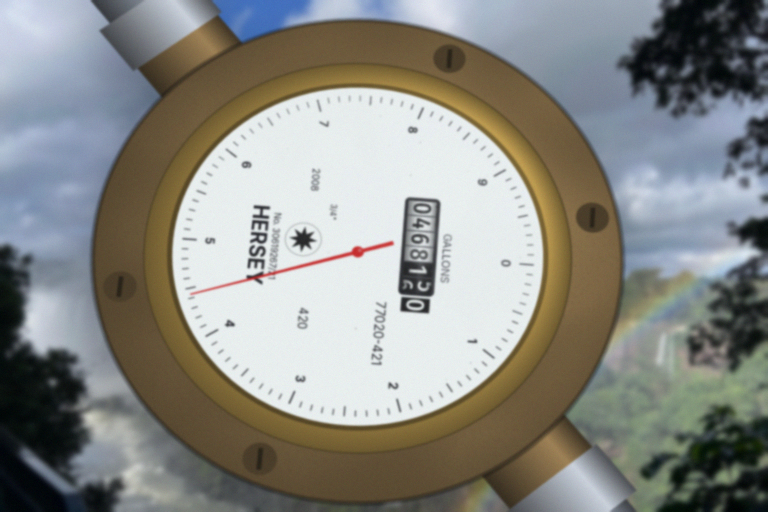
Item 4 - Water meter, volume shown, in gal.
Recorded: 468154.4 gal
